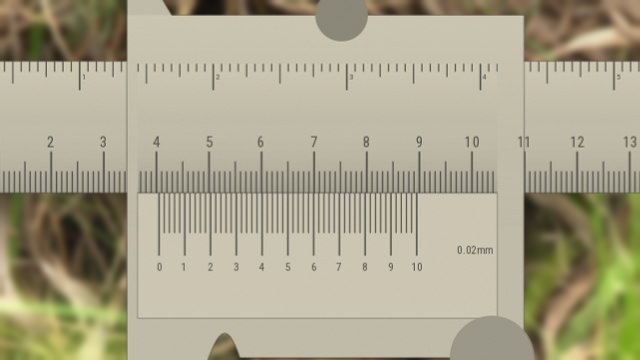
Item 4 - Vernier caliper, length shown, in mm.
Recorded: 40.5 mm
